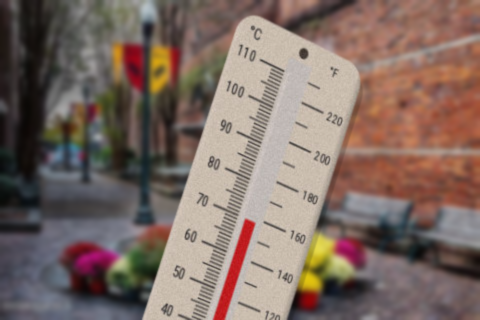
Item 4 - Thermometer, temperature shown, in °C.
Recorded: 70 °C
